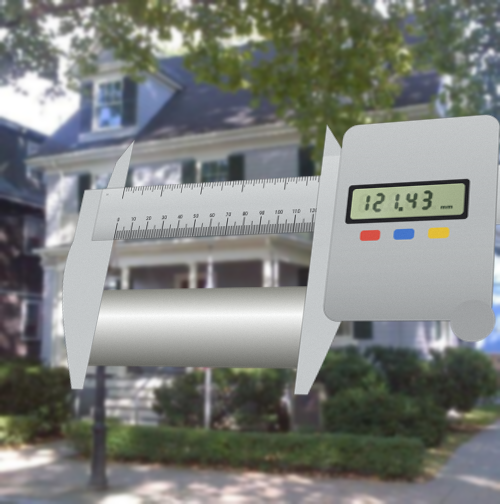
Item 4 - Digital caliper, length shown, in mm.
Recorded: 121.43 mm
